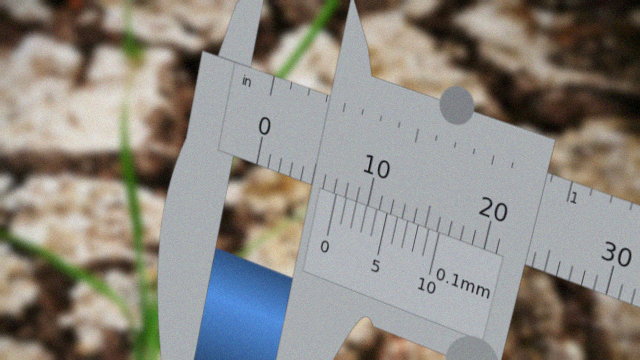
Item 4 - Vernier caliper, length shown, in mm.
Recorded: 7.2 mm
